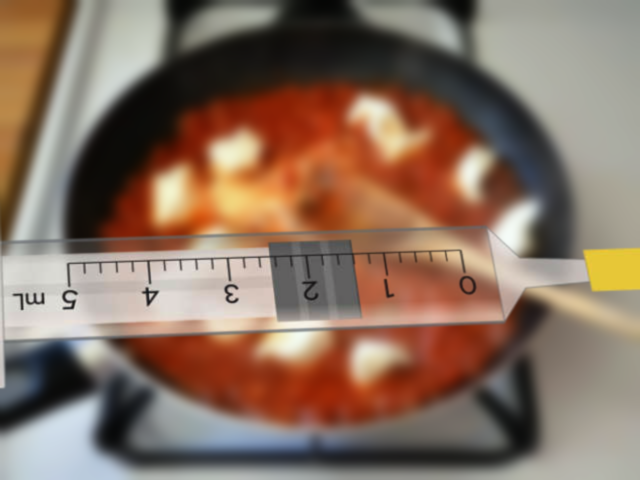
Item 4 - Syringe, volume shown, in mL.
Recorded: 1.4 mL
